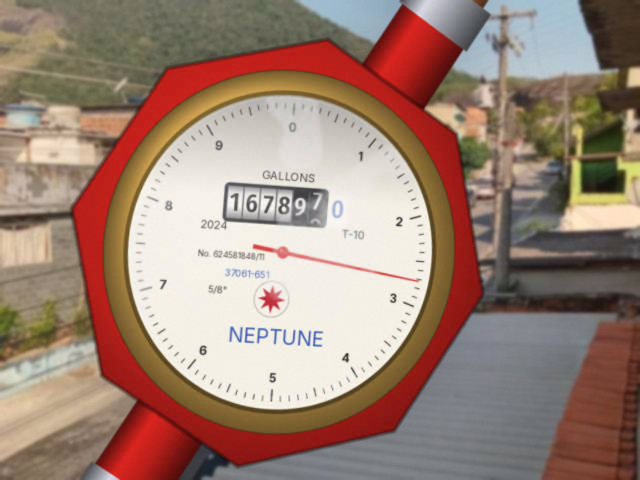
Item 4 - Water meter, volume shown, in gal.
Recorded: 1678972.7 gal
